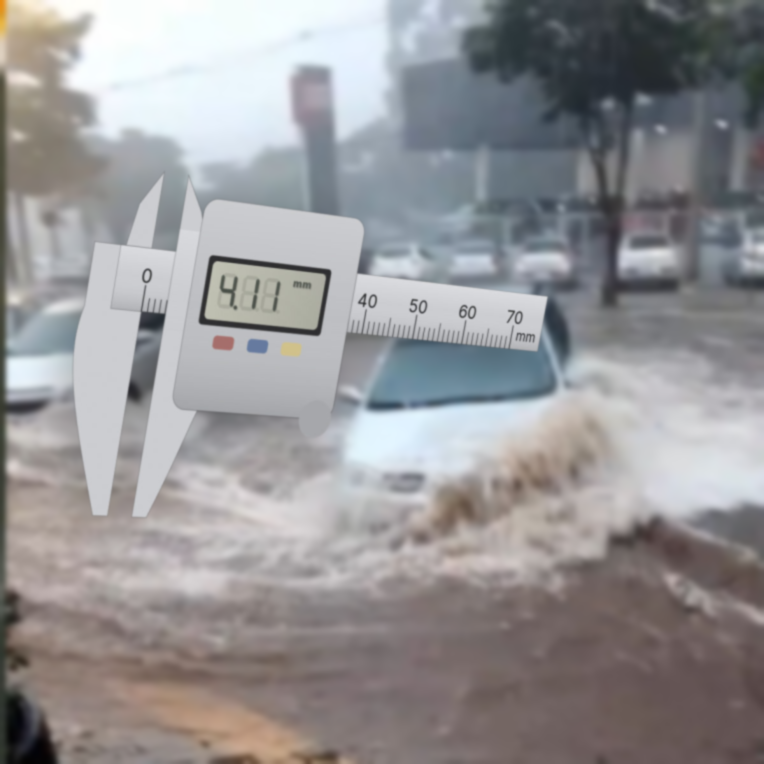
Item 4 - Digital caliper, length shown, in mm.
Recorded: 4.11 mm
